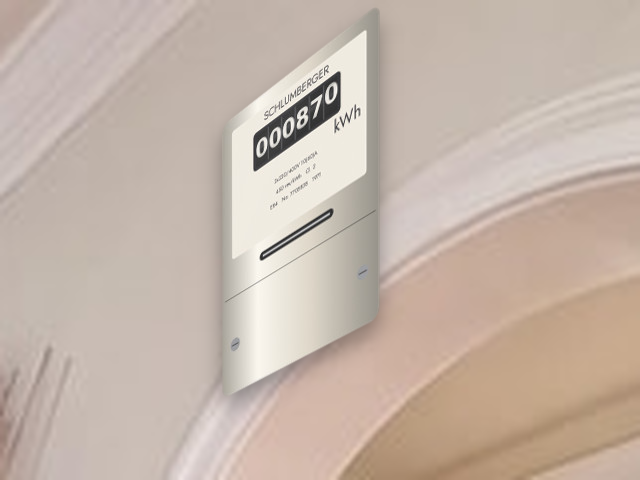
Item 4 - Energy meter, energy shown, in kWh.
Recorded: 870 kWh
